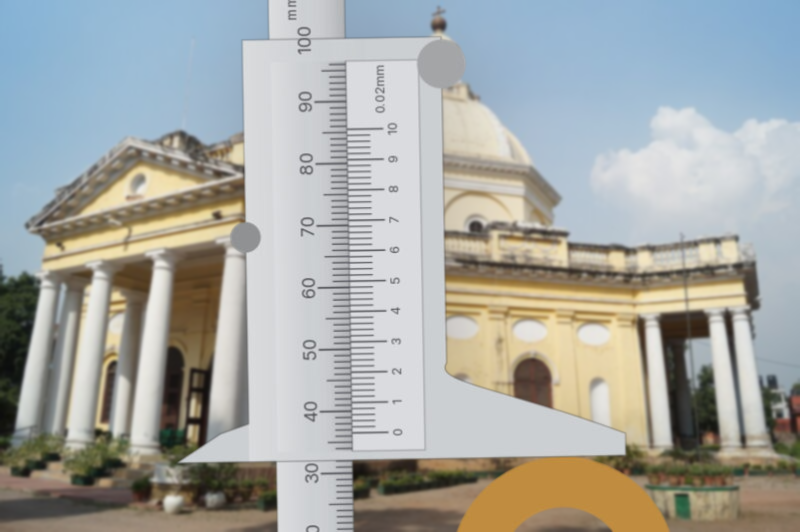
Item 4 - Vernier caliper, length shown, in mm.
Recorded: 36.5 mm
